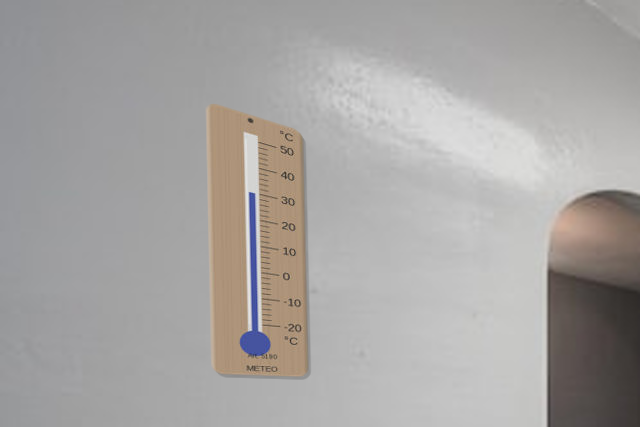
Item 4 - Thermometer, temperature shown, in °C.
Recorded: 30 °C
